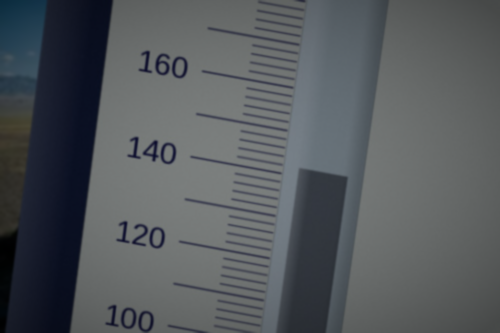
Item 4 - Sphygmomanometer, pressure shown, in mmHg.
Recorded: 142 mmHg
